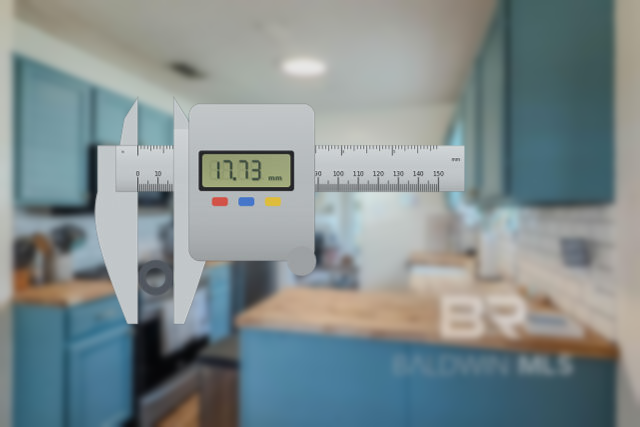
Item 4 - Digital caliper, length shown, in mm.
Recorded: 17.73 mm
